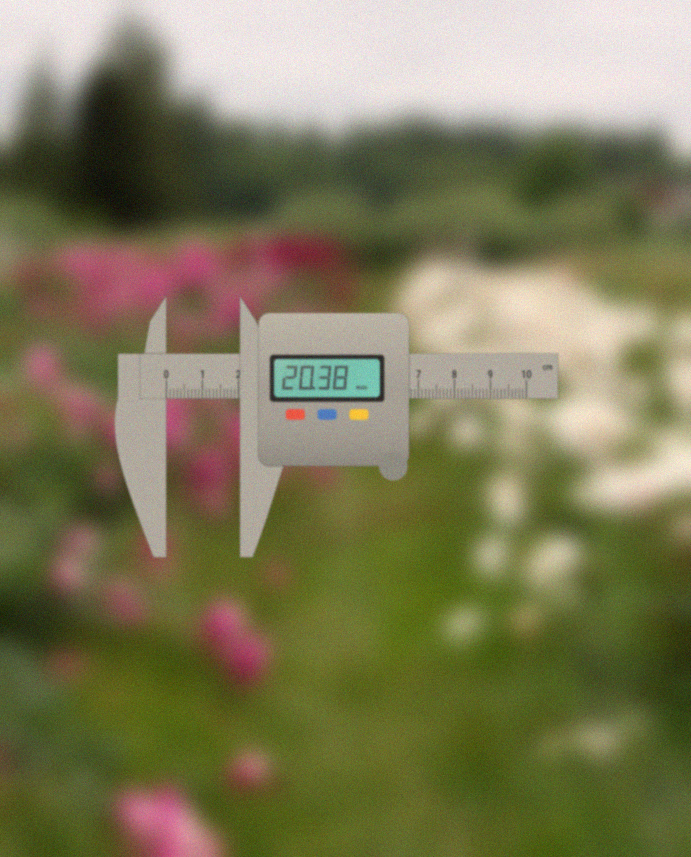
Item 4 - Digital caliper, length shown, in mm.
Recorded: 20.38 mm
